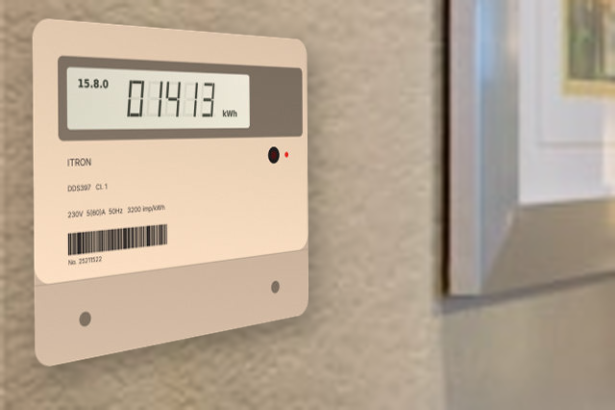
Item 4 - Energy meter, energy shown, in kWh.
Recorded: 1413 kWh
